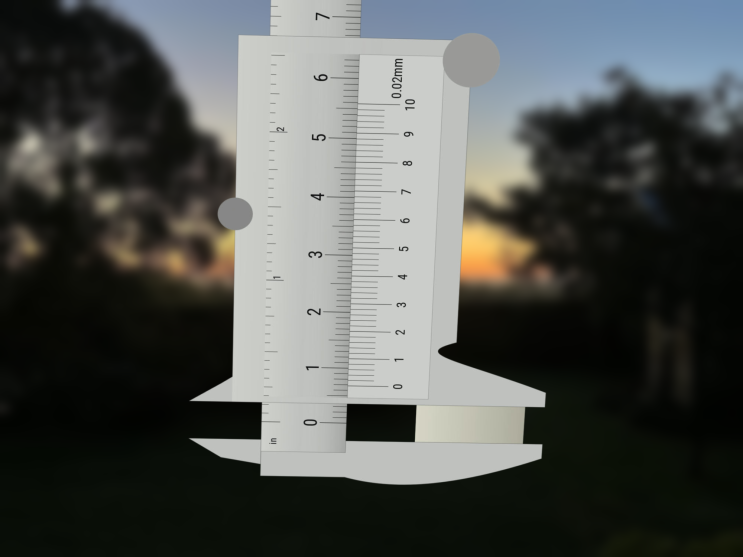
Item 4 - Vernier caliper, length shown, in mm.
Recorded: 6.8 mm
